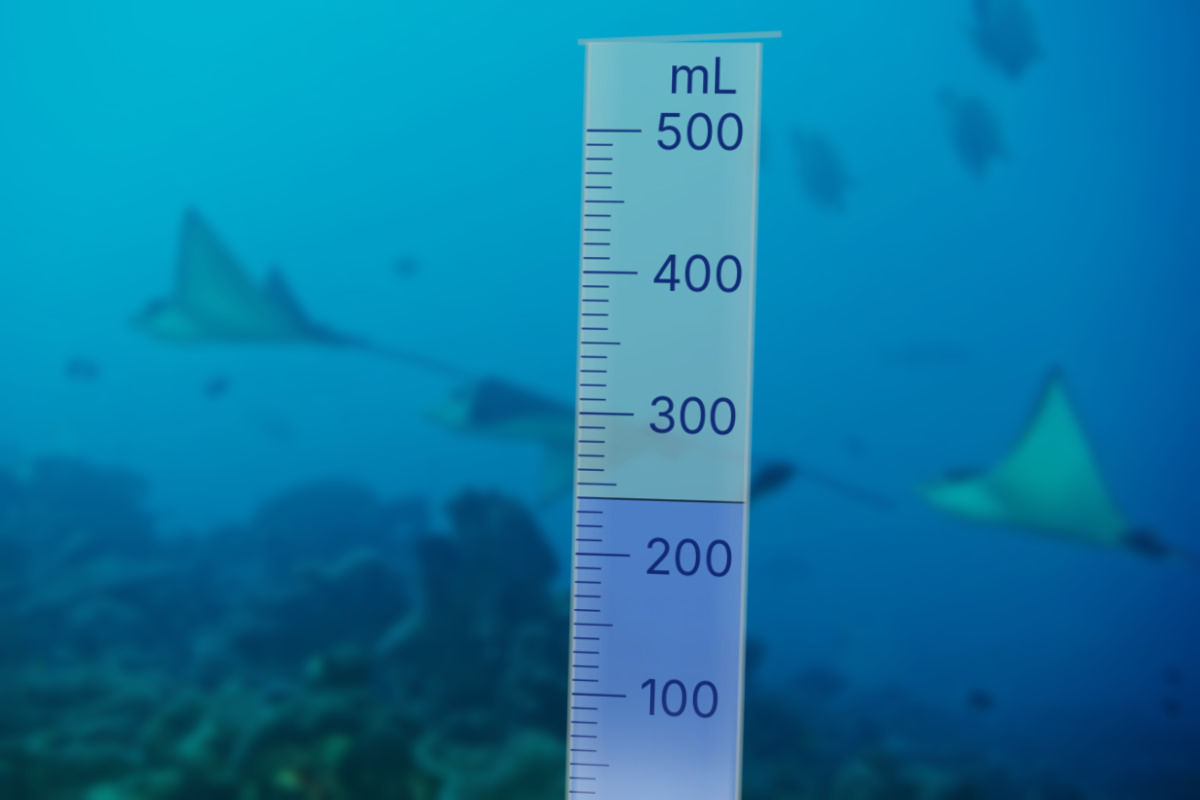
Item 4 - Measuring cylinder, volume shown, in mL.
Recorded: 240 mL
